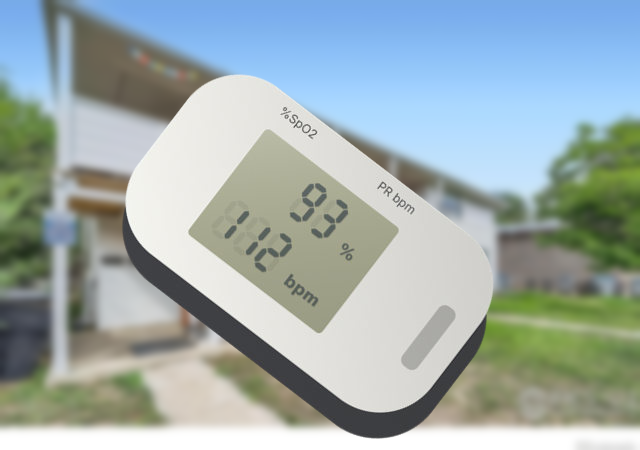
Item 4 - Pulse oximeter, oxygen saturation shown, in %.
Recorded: 93 %
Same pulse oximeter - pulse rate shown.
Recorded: 112 bpm
